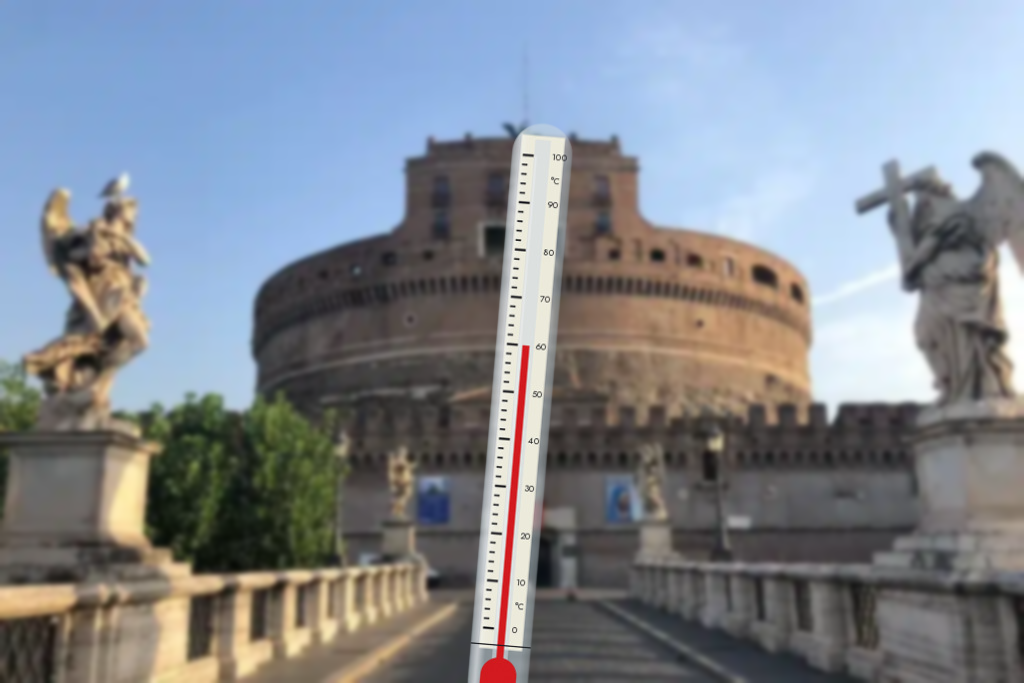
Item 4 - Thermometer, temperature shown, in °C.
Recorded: 60 °C
